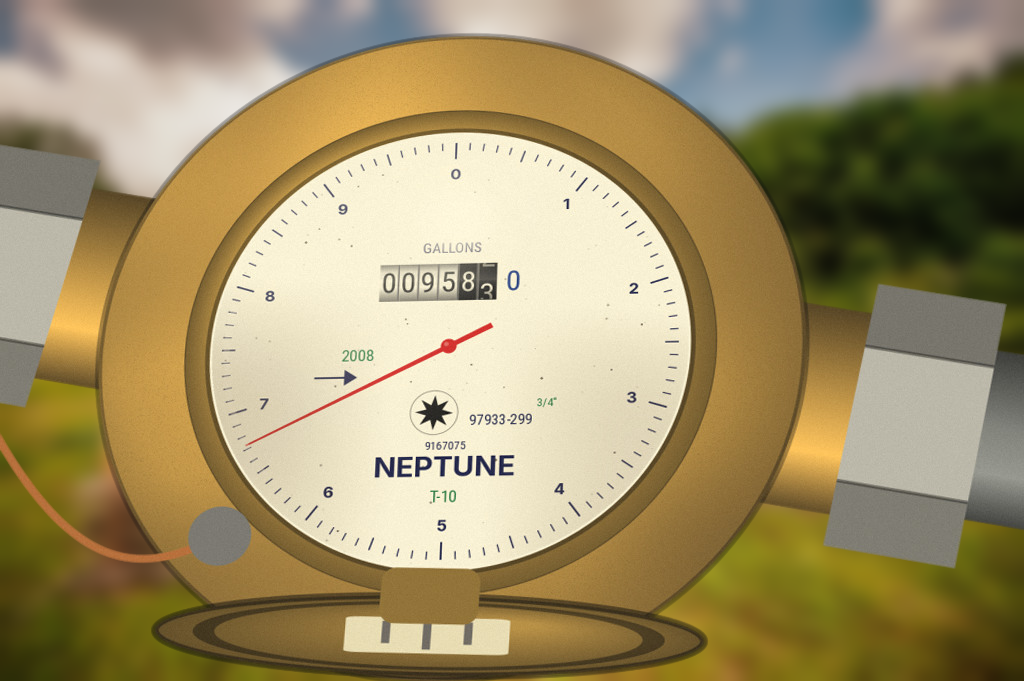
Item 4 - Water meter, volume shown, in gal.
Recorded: 95826.7 gal
